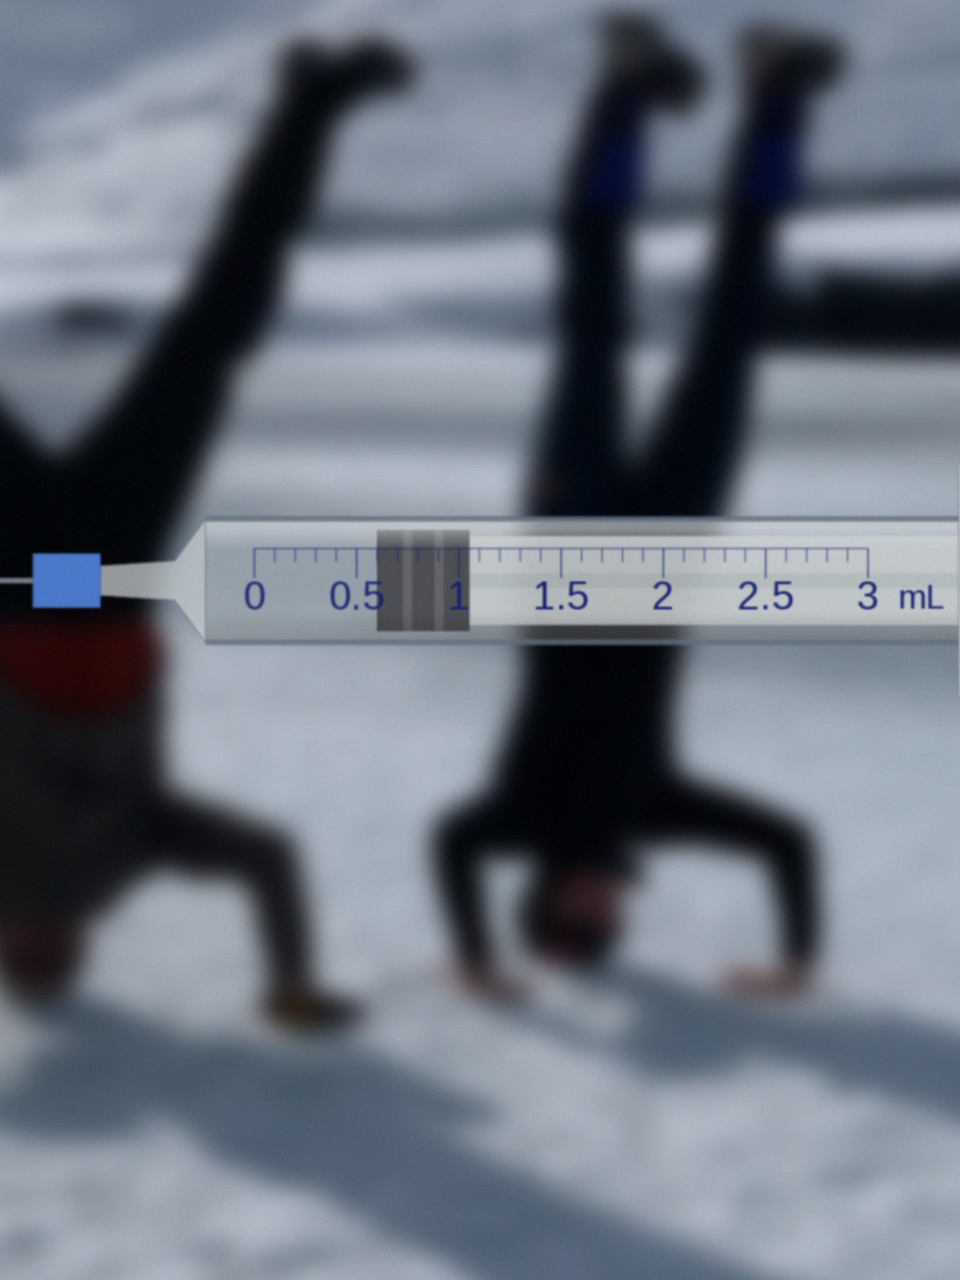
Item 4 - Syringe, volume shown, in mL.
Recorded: 0.6 mL
